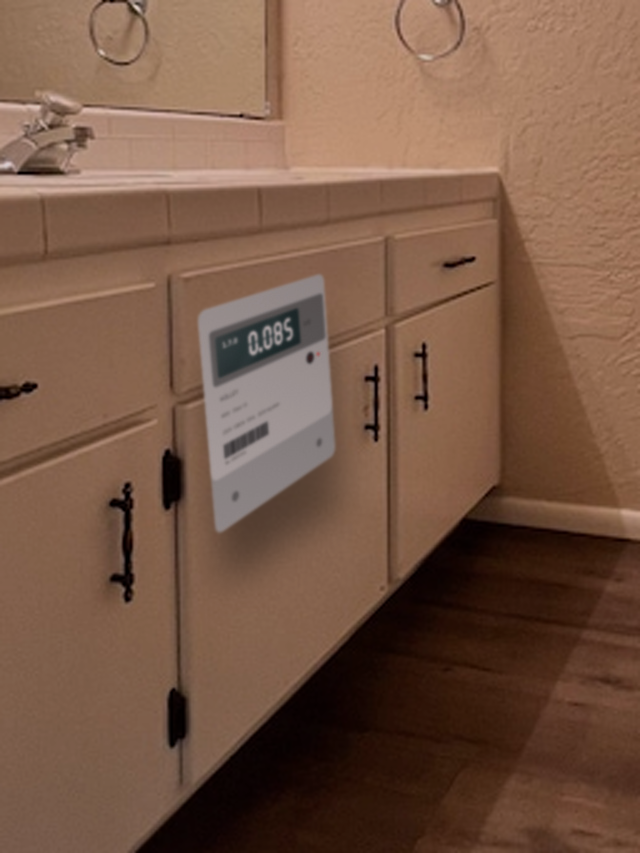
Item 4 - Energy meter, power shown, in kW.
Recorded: 0.085 kW
